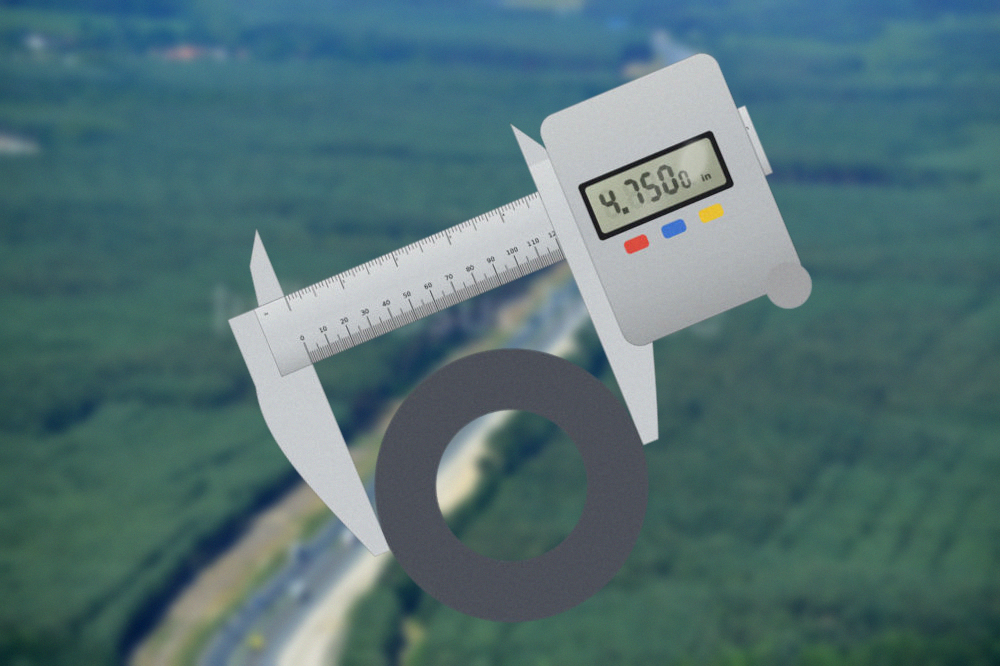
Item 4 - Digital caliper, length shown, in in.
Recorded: 4.7500 in
